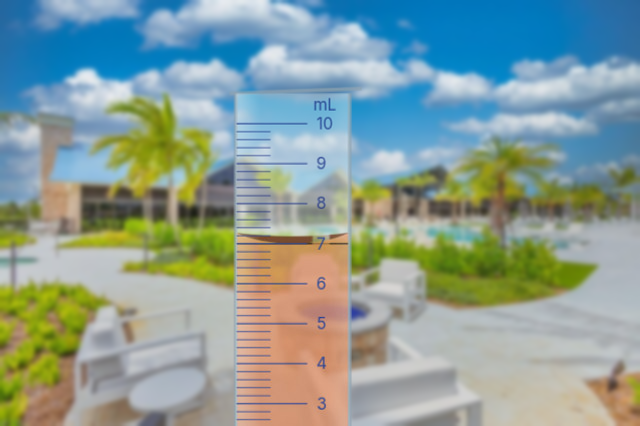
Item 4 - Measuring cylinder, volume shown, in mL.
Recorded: 7 mL
